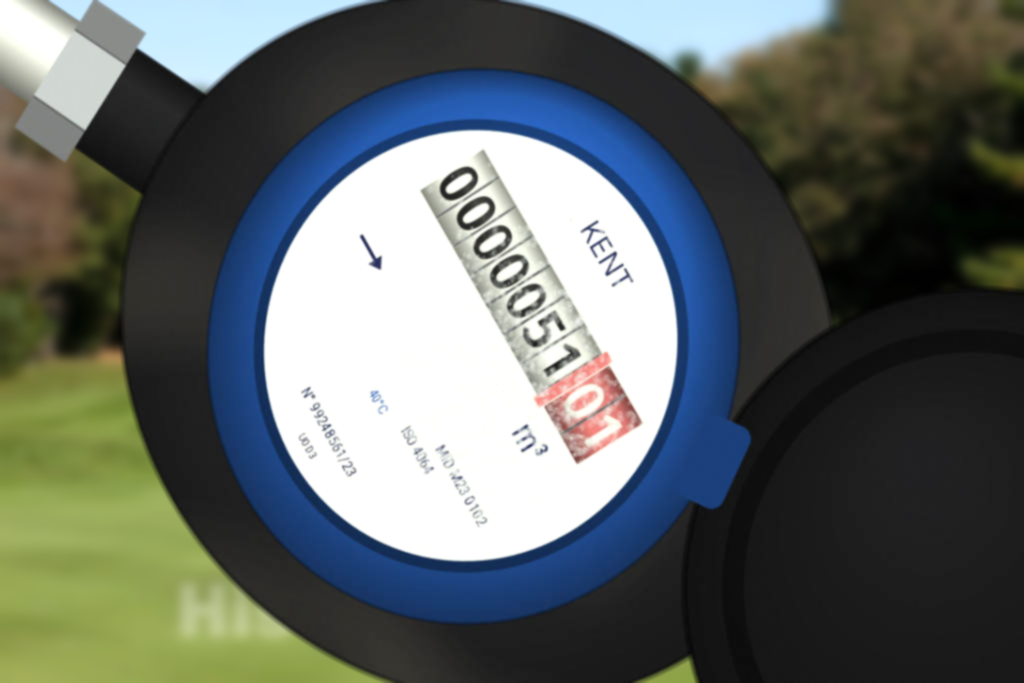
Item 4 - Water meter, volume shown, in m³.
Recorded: 51.01 m³
